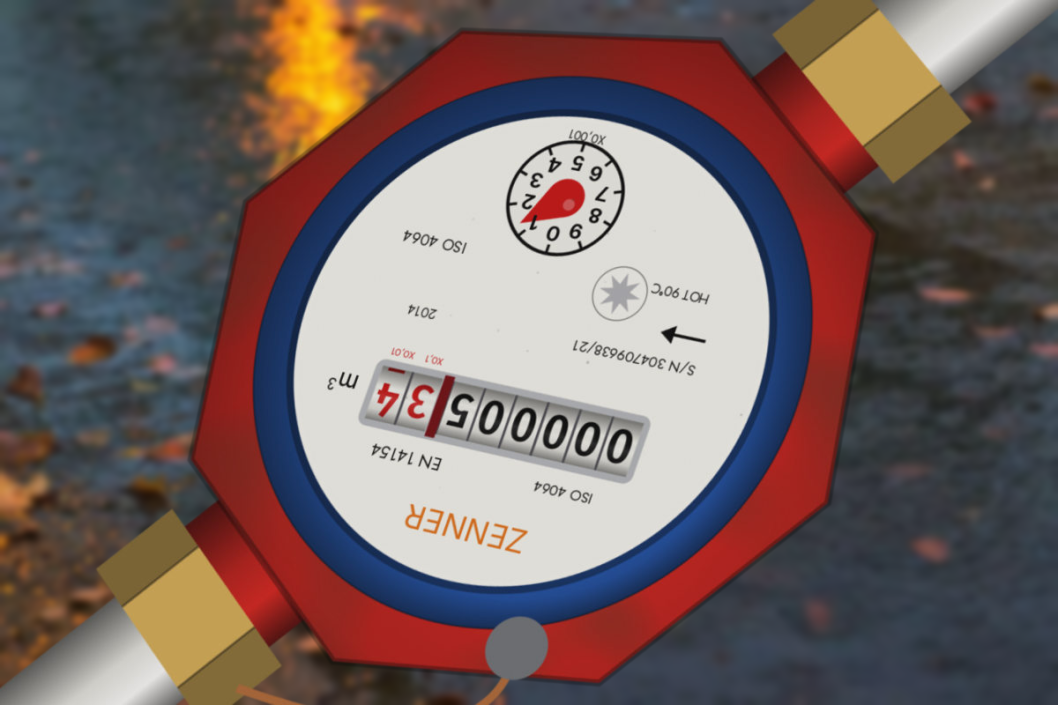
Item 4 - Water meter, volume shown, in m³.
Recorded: 5.341 m³
